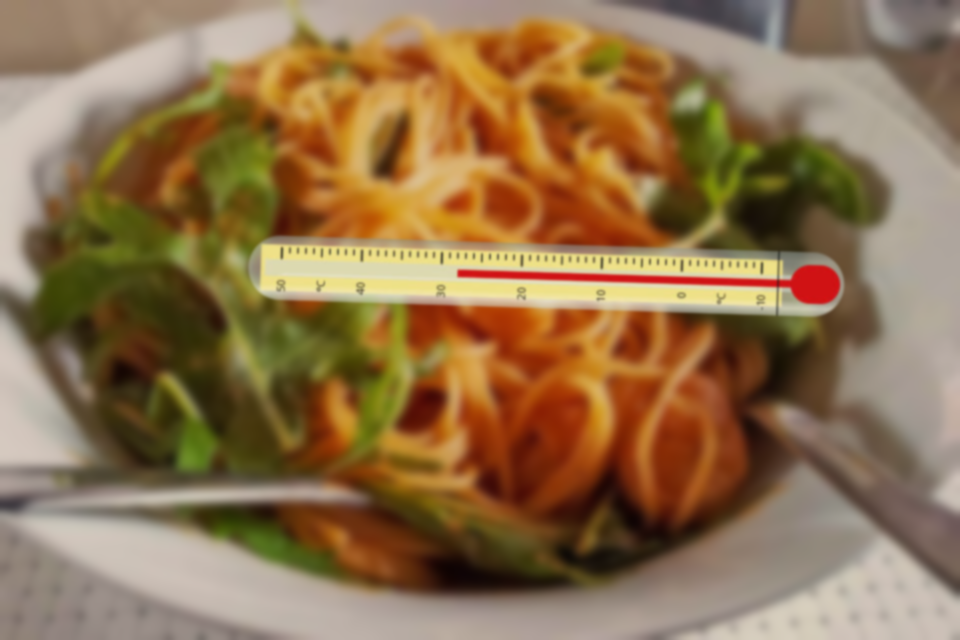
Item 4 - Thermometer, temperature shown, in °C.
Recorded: 28 °C
